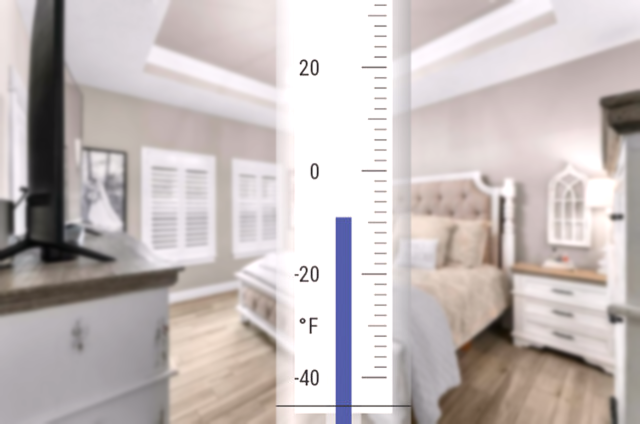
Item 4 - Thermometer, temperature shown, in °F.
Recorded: -9 °F
